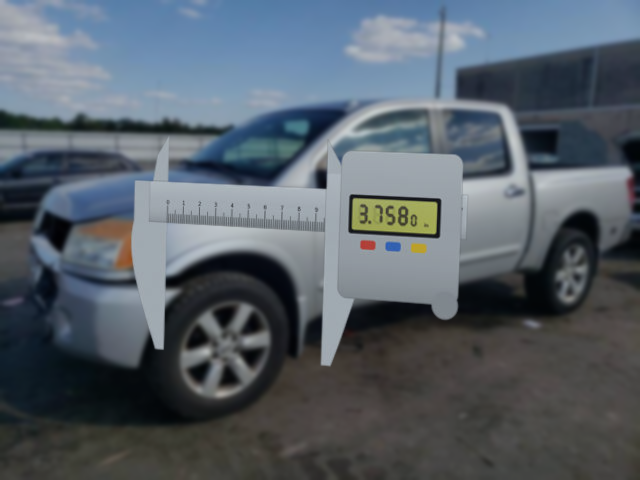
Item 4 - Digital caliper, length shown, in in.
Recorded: 3.7580 in
